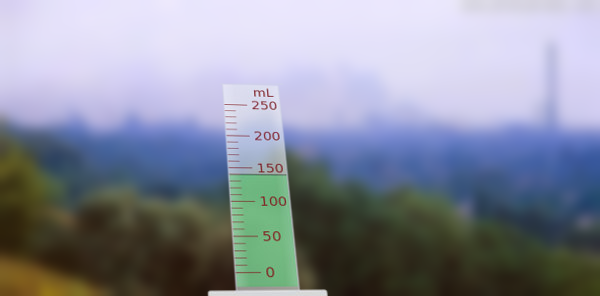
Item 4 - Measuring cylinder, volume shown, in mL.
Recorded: 140 mL
